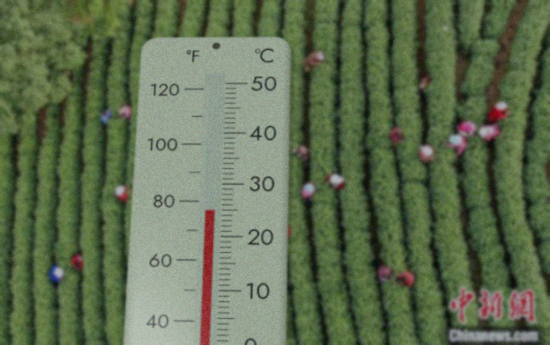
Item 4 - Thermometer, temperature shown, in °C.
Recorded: 25 °C
